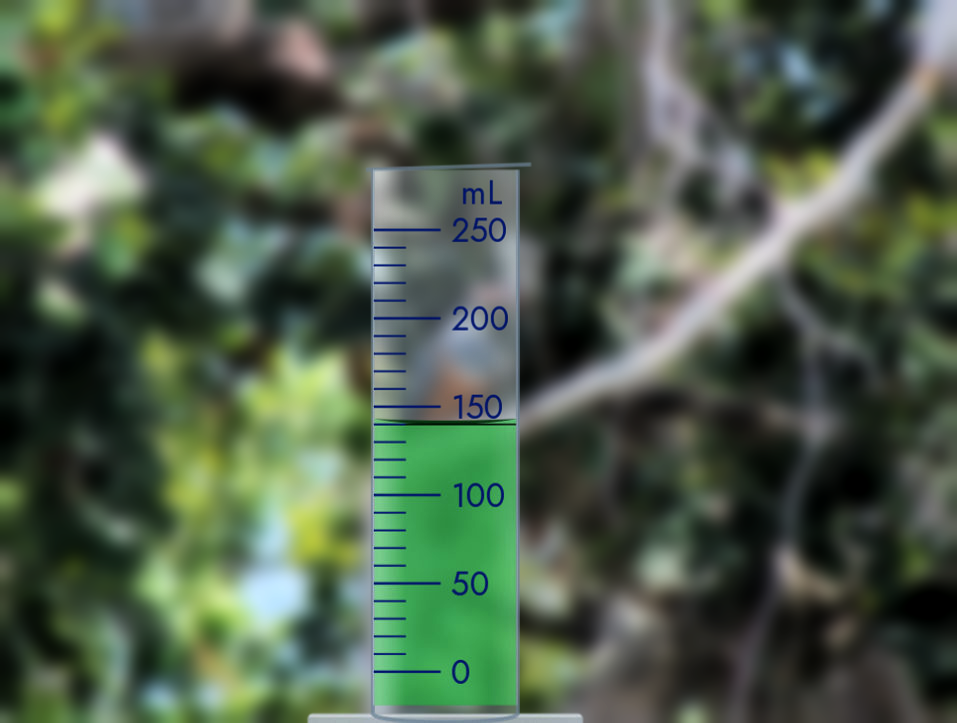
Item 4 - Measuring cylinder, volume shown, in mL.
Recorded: 140 mL
